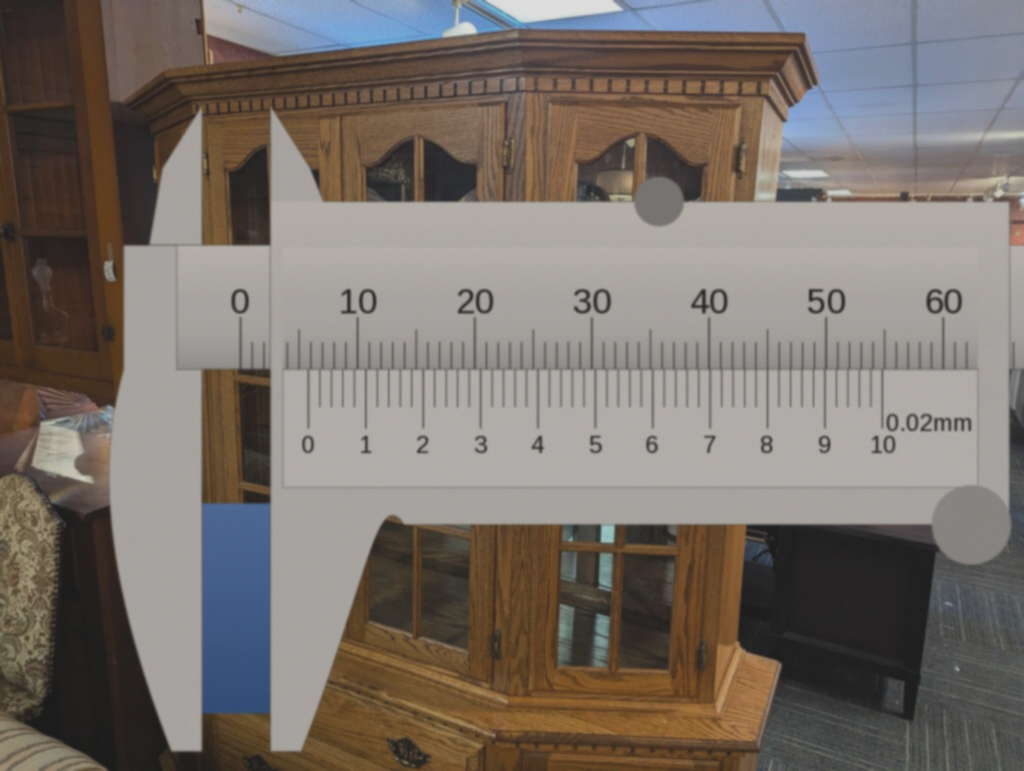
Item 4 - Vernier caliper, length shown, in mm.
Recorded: 5.8 mm
